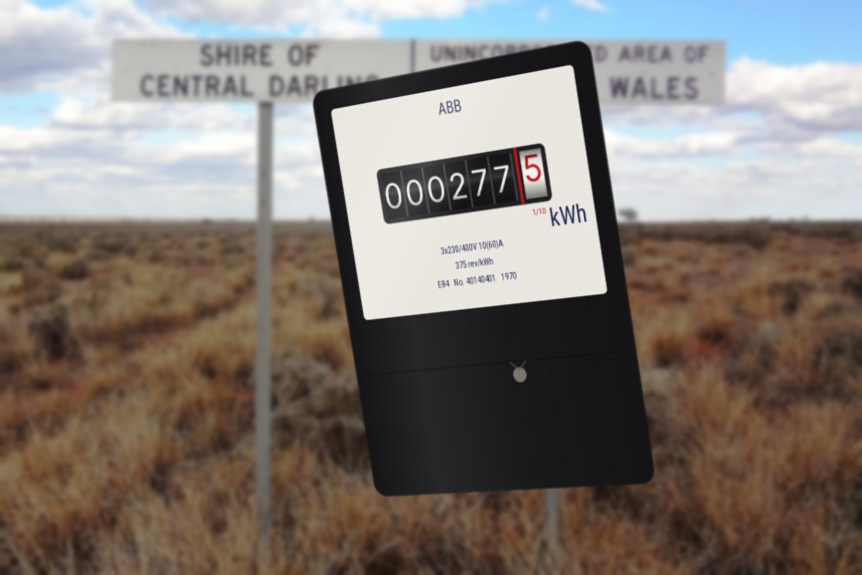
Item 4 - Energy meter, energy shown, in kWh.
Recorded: 277.5 kWh
